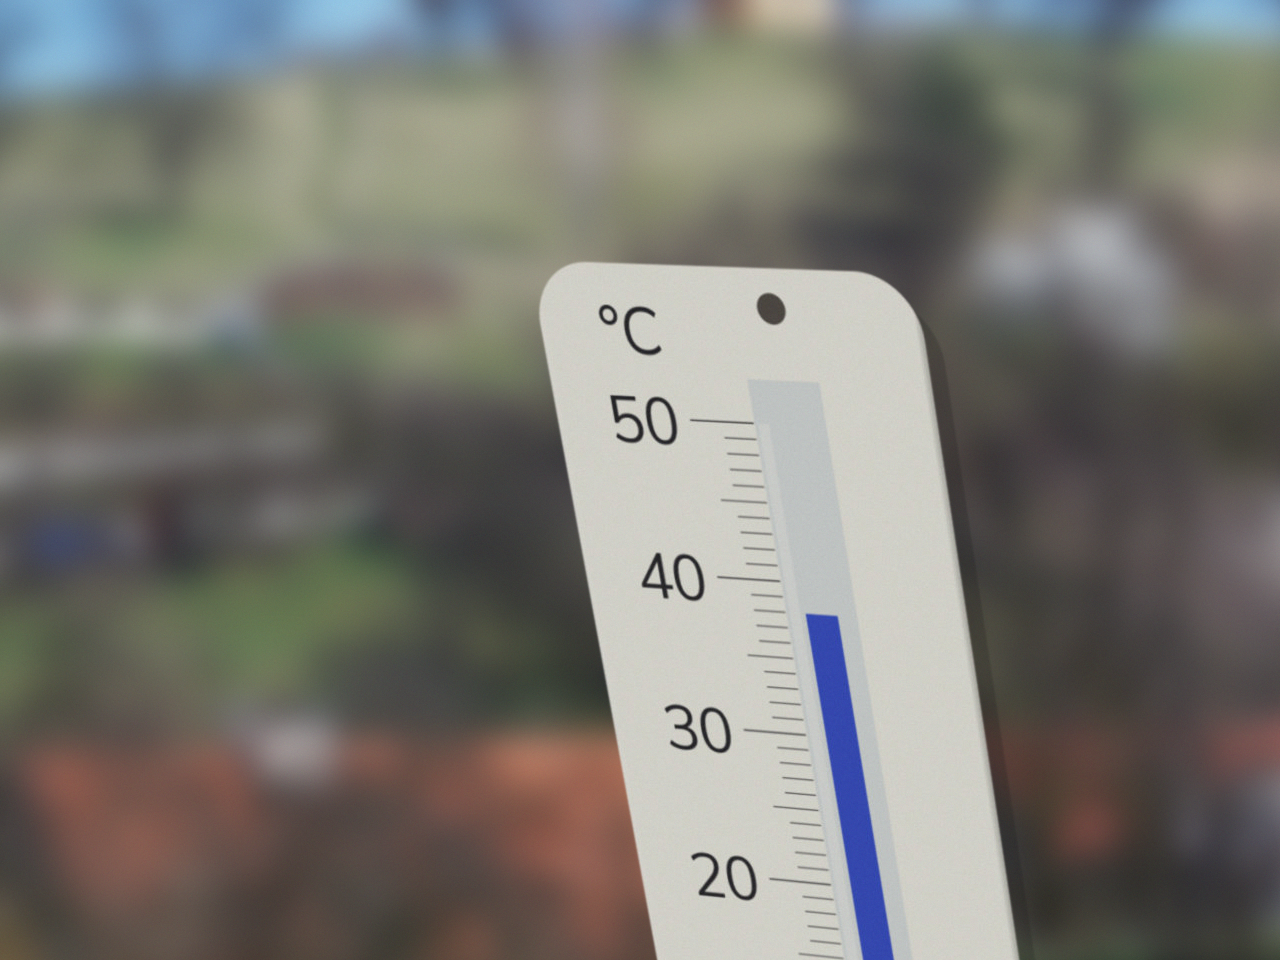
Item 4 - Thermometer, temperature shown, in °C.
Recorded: 38 °C
